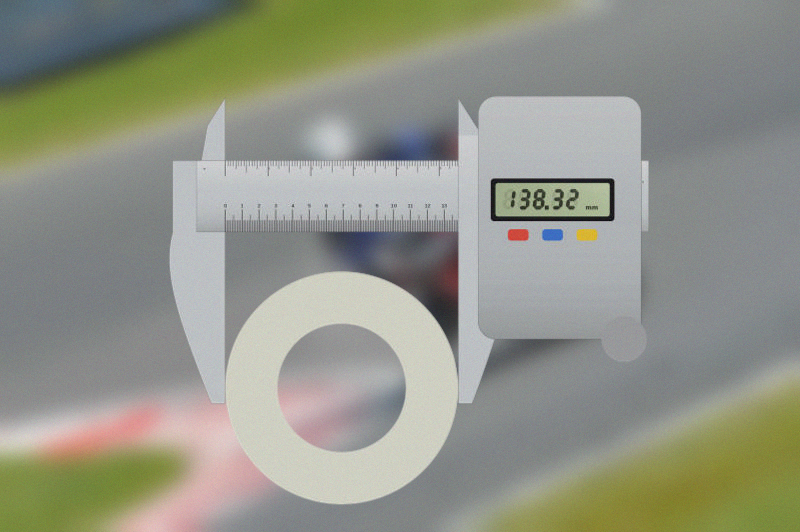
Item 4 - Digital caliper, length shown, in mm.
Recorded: 138.32 mm
